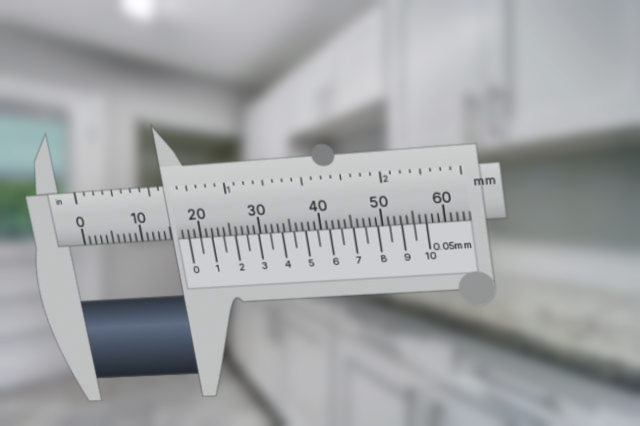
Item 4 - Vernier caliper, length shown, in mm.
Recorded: 18.0 mm
